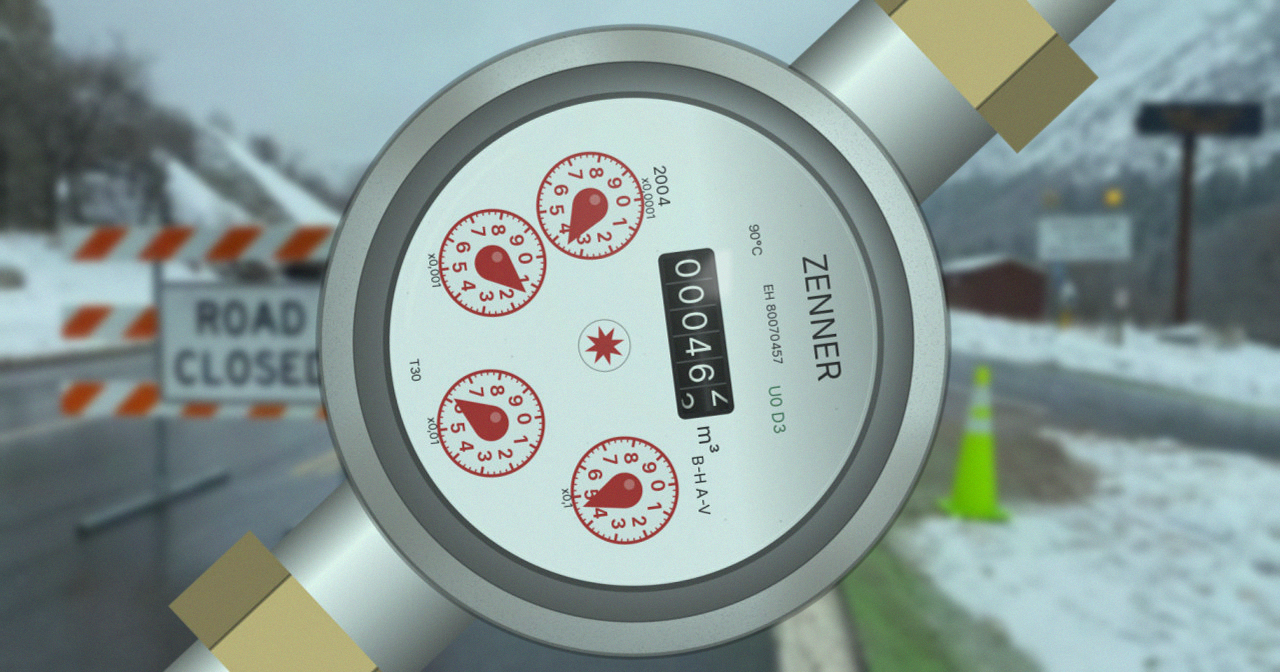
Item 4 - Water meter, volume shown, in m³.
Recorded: 462.4613 m³
